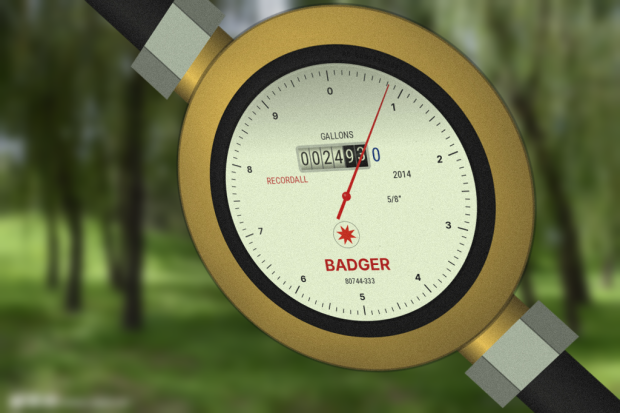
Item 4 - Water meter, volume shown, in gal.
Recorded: 24930.8 gal
